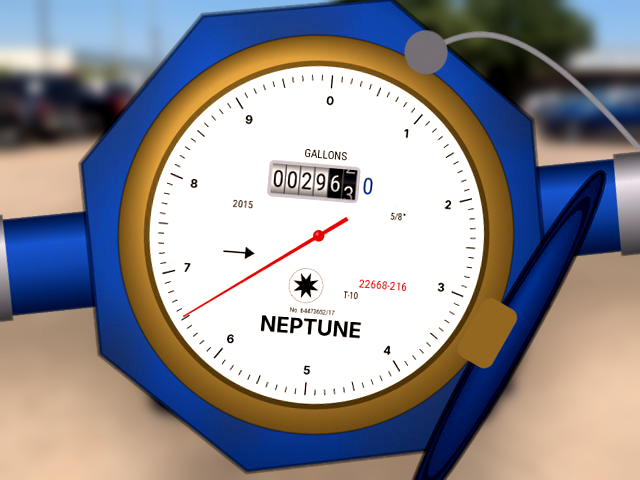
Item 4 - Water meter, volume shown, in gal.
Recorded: 29626.5 gal
